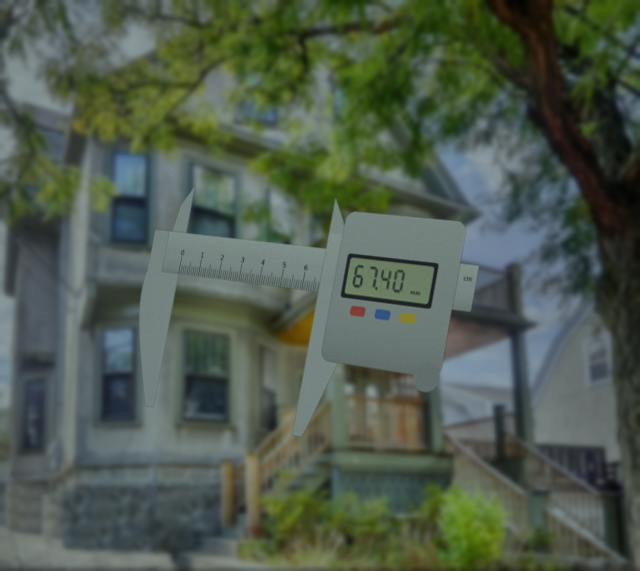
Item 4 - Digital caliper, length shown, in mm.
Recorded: 67.40 mm
